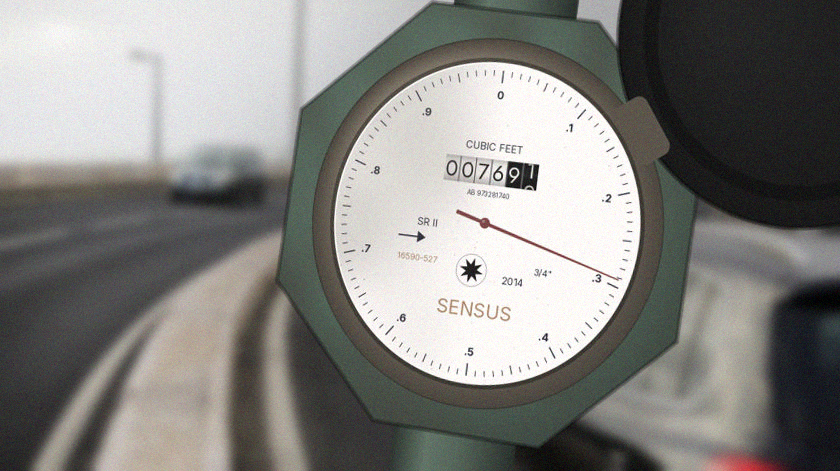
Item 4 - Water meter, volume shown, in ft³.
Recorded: 7691.29 ft³
